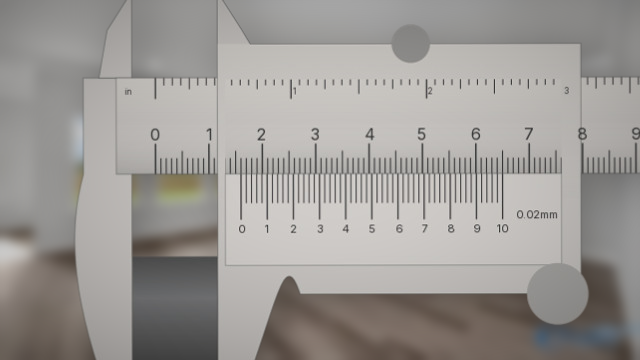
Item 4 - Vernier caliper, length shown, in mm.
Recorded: 16.0 mm
